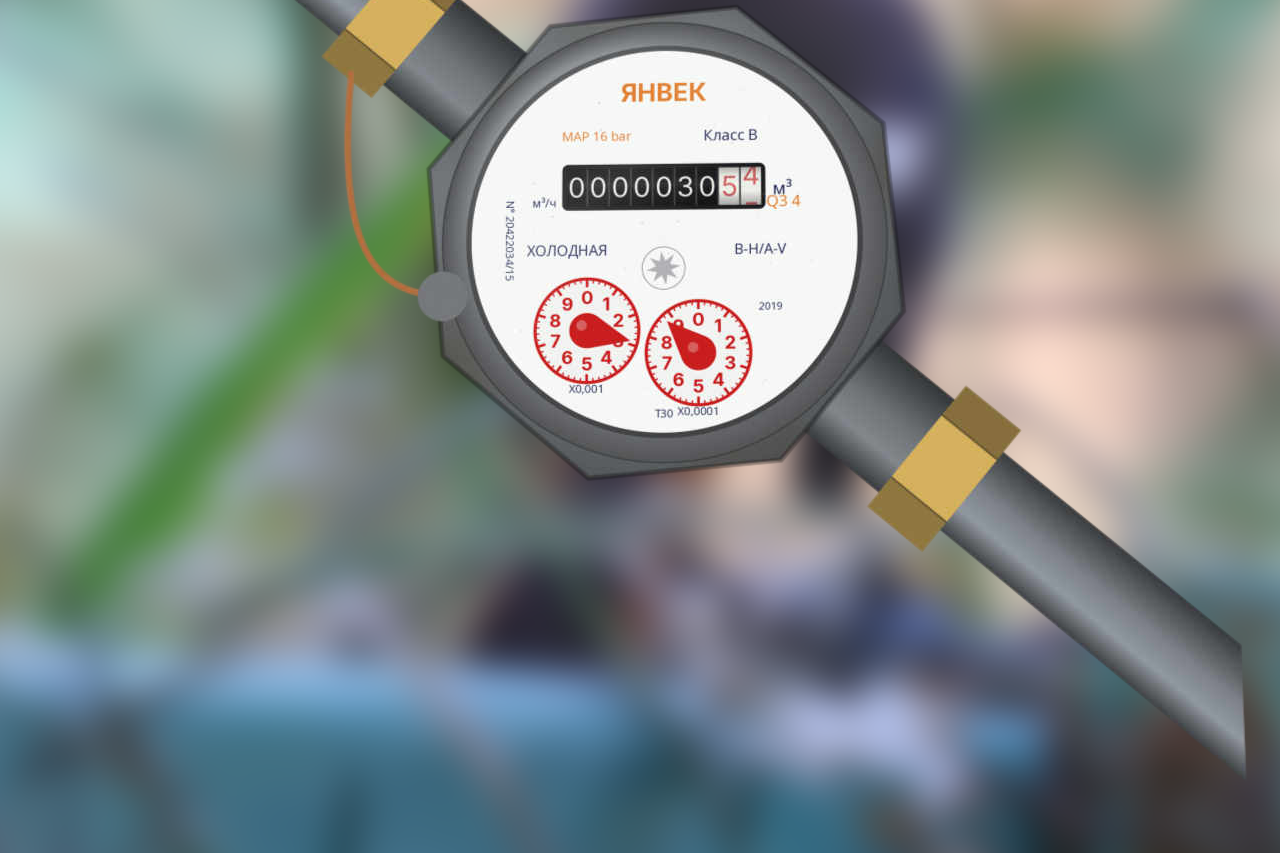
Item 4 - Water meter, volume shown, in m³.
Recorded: 30.5428 m³
